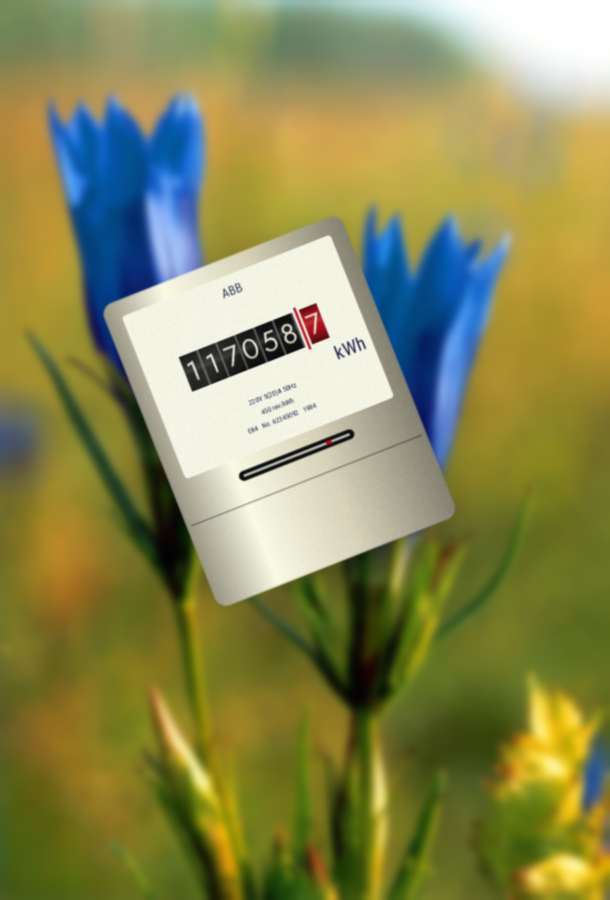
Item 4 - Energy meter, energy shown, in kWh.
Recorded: 117058.7 kWh
